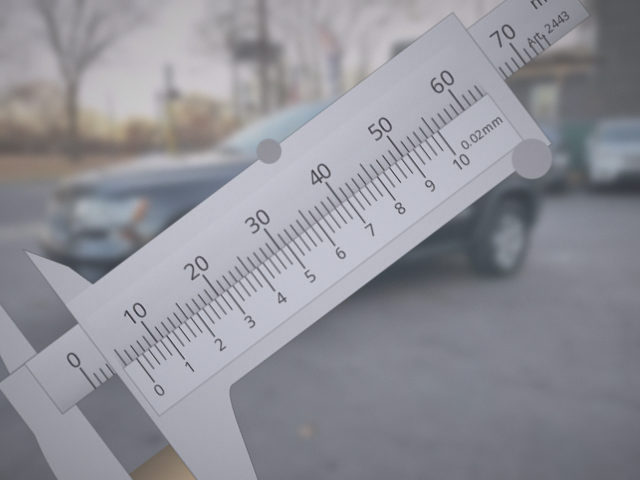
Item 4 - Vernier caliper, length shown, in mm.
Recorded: 6.6 mm
